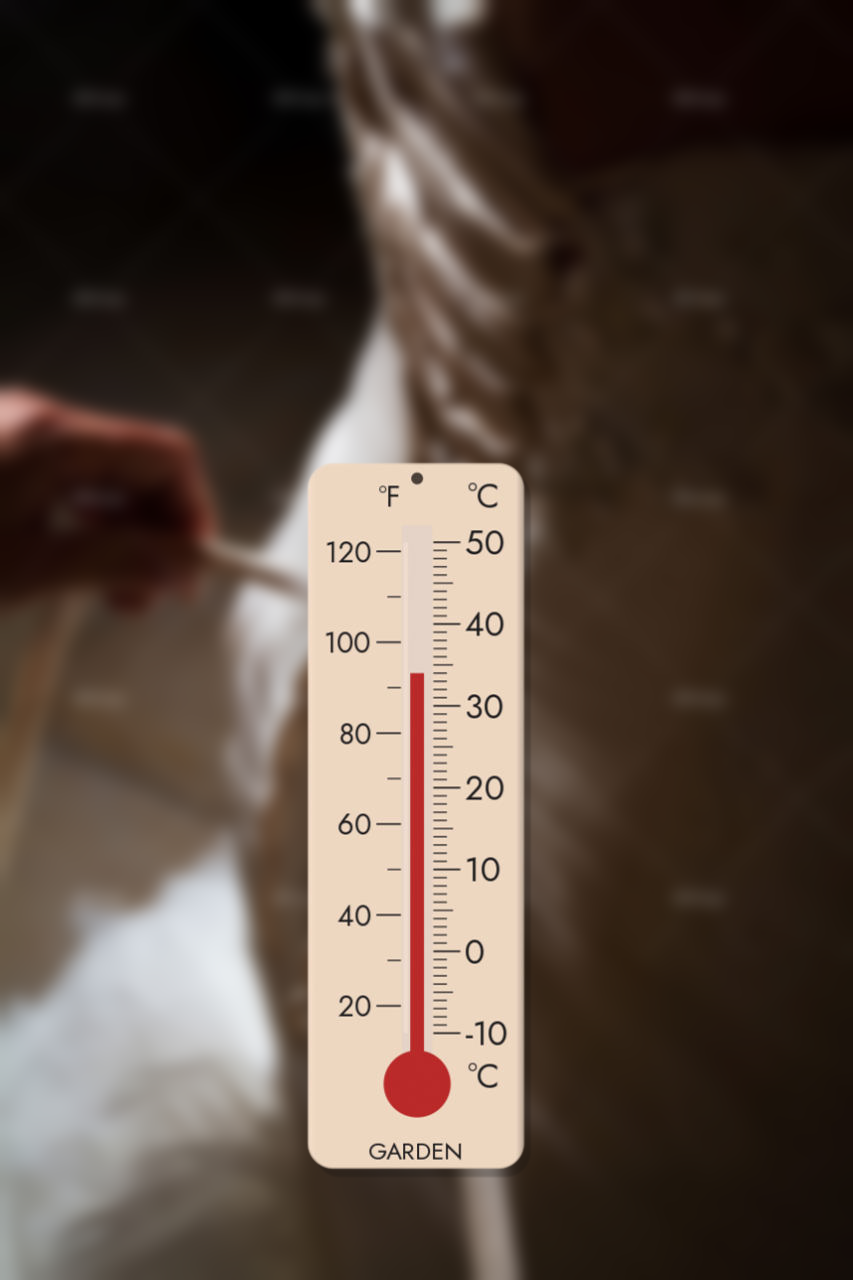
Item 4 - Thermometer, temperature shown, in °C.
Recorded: 34 °C
